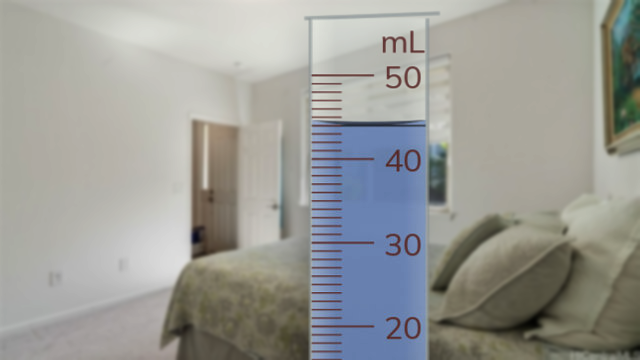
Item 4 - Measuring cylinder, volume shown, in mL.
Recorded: 44 mL
